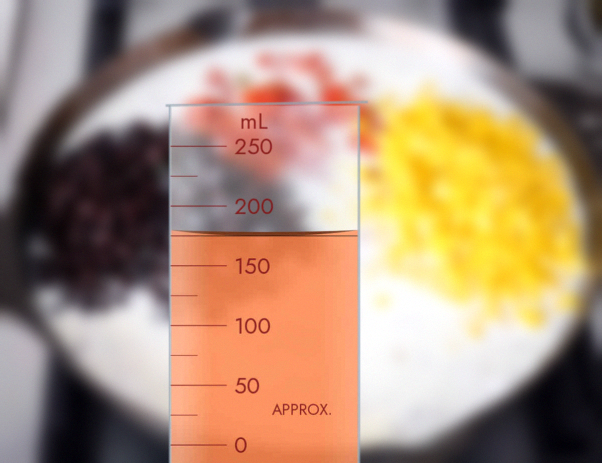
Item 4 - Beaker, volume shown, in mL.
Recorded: 175 mL
